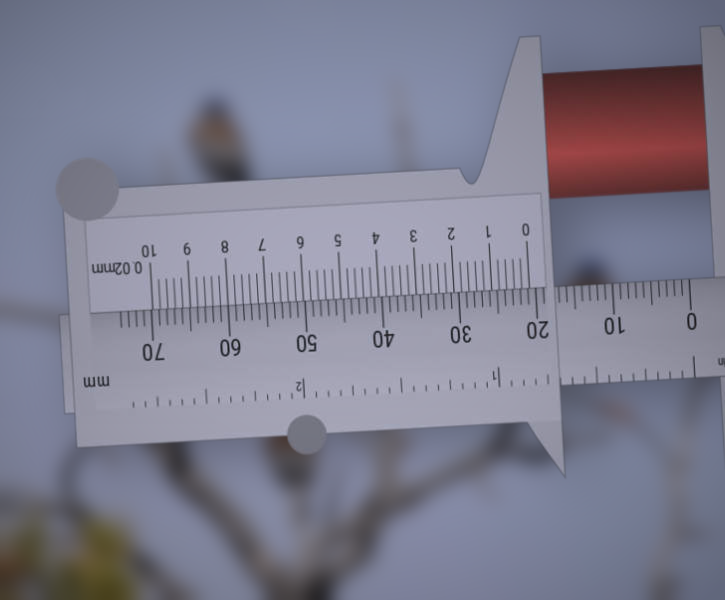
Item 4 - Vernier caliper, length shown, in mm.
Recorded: 20.8 mm
